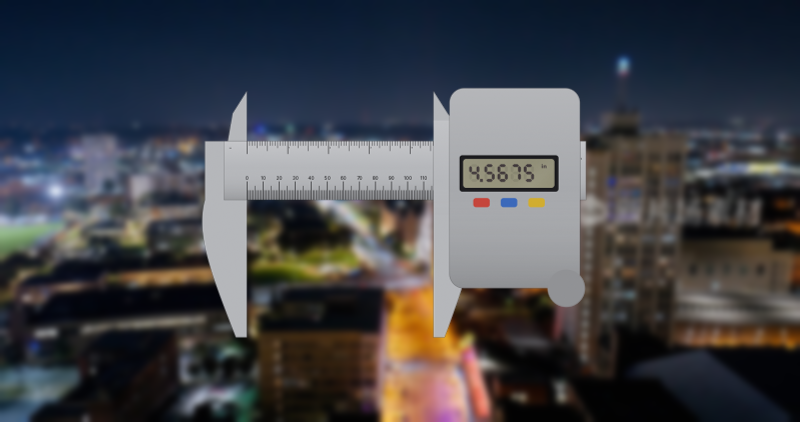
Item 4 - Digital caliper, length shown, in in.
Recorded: 4.5675 in
